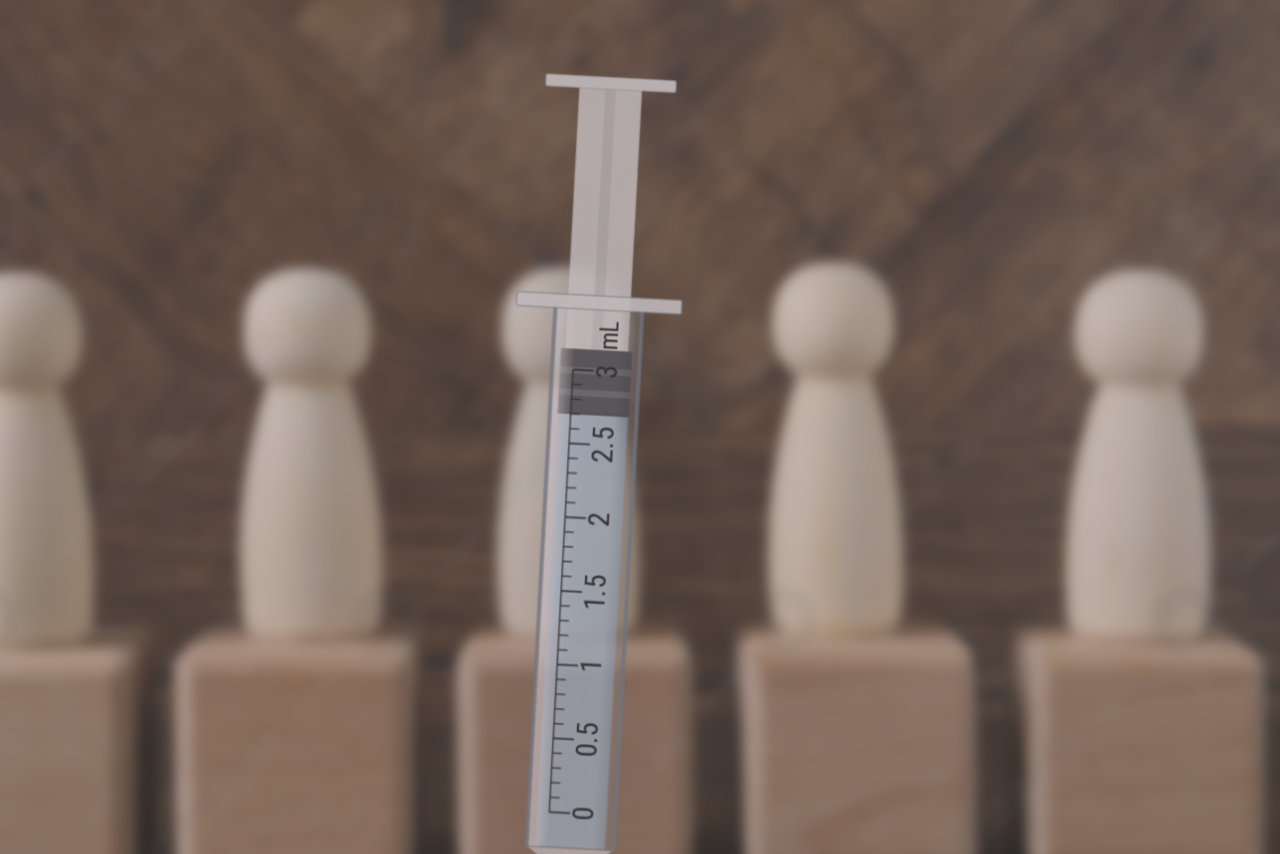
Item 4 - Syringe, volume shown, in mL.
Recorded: 2.7 mL
